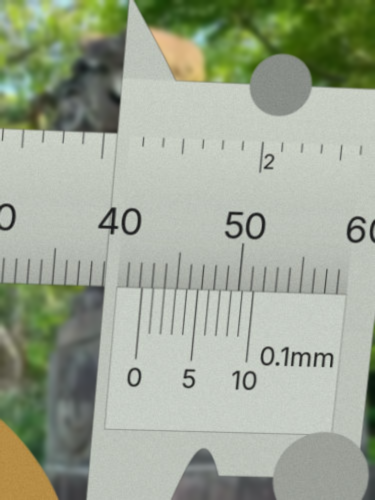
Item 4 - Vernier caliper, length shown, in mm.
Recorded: 42.2 mm
